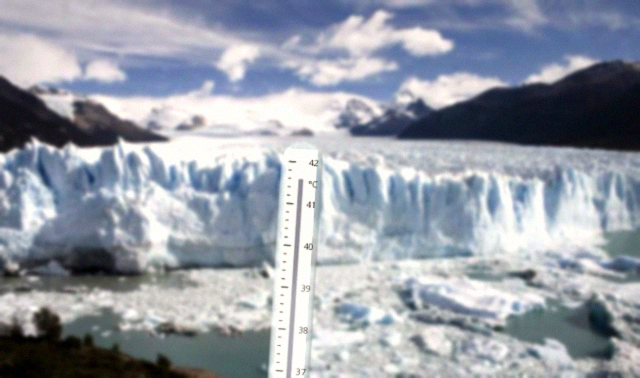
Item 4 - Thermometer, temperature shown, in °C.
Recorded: 41.6 °C
